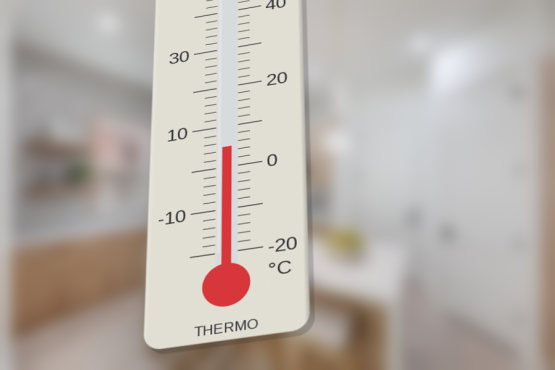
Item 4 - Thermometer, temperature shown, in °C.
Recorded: 5 °C
